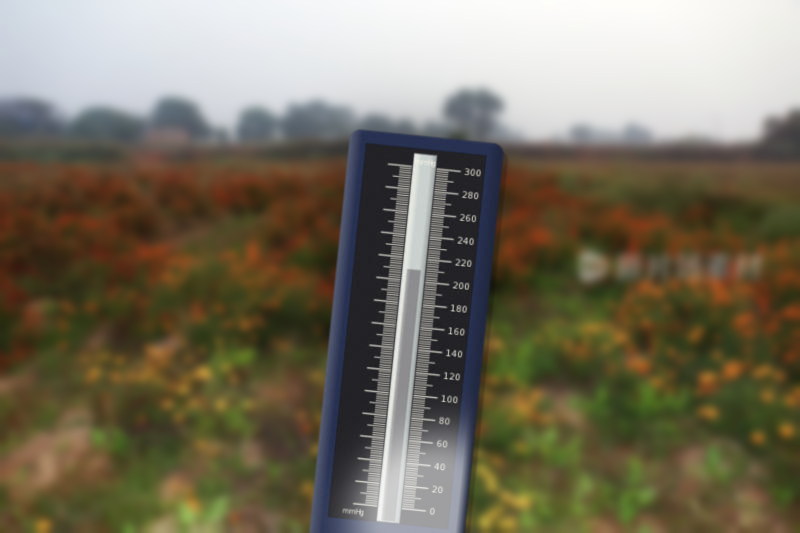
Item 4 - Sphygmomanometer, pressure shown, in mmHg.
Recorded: 210 mmHg
